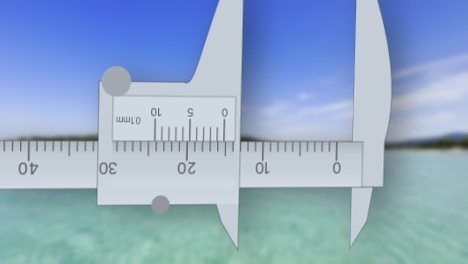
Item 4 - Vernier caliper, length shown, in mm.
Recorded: 15.2 mm
